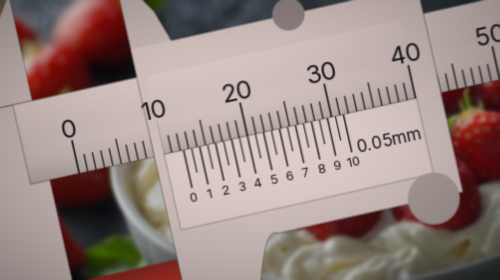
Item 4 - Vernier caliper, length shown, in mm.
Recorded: 12.4 mm
